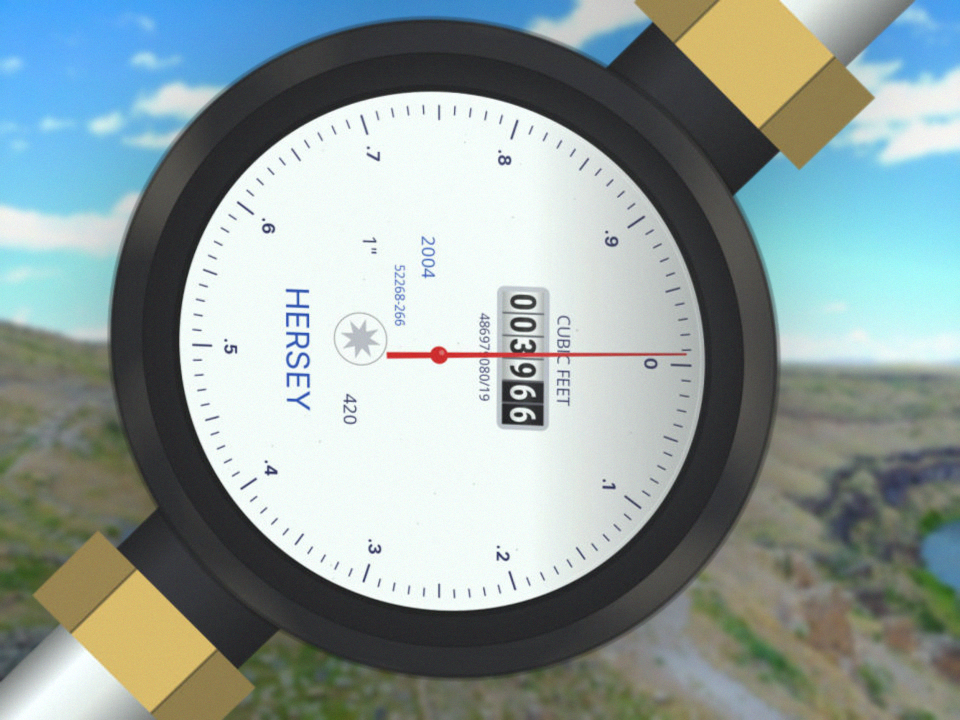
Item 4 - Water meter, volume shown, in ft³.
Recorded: 3965.99 ft³
